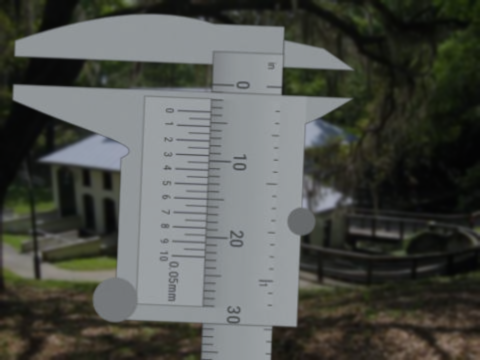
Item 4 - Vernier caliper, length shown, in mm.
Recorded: 3.6 mm
